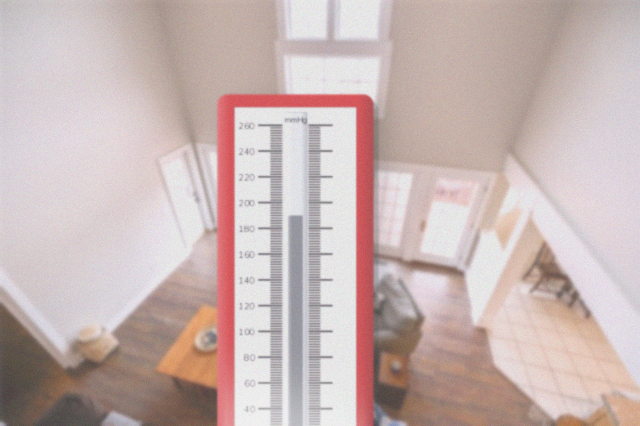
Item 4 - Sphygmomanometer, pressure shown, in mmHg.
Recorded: 190 mmHg
